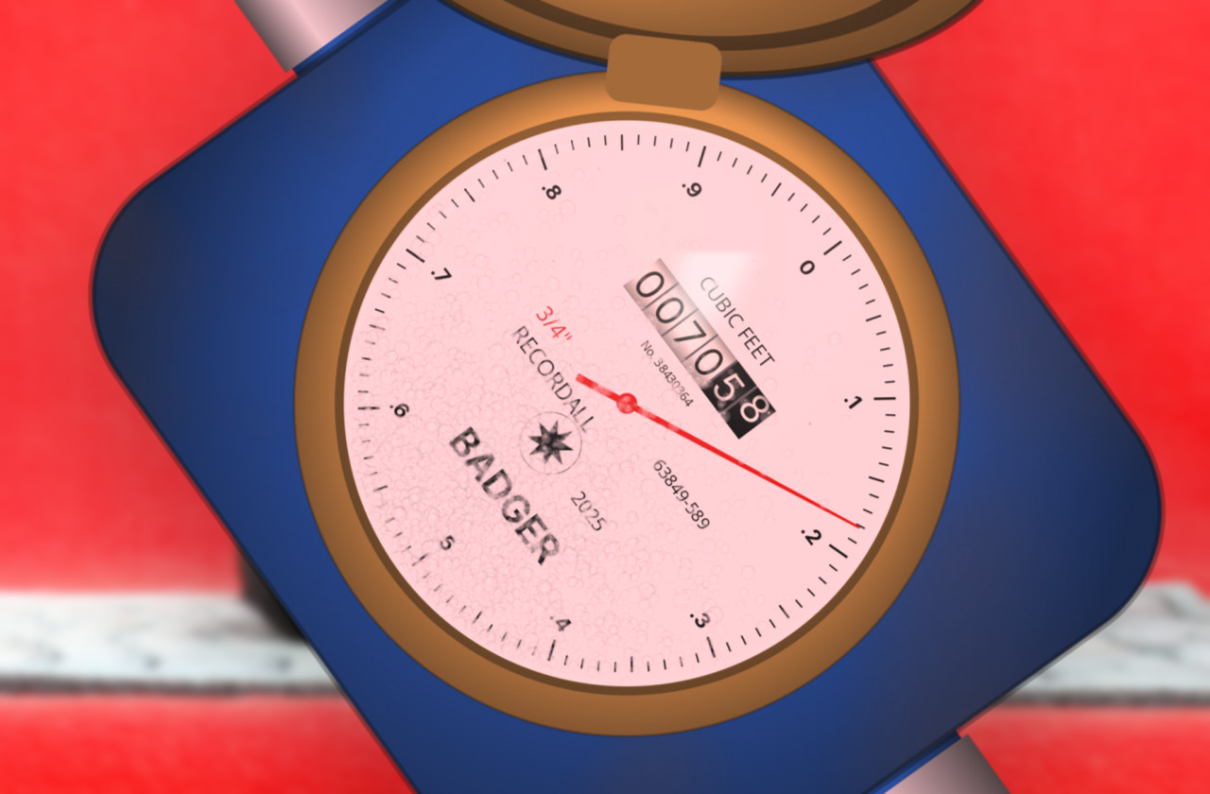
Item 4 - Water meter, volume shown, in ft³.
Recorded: 7058.18 ft³
